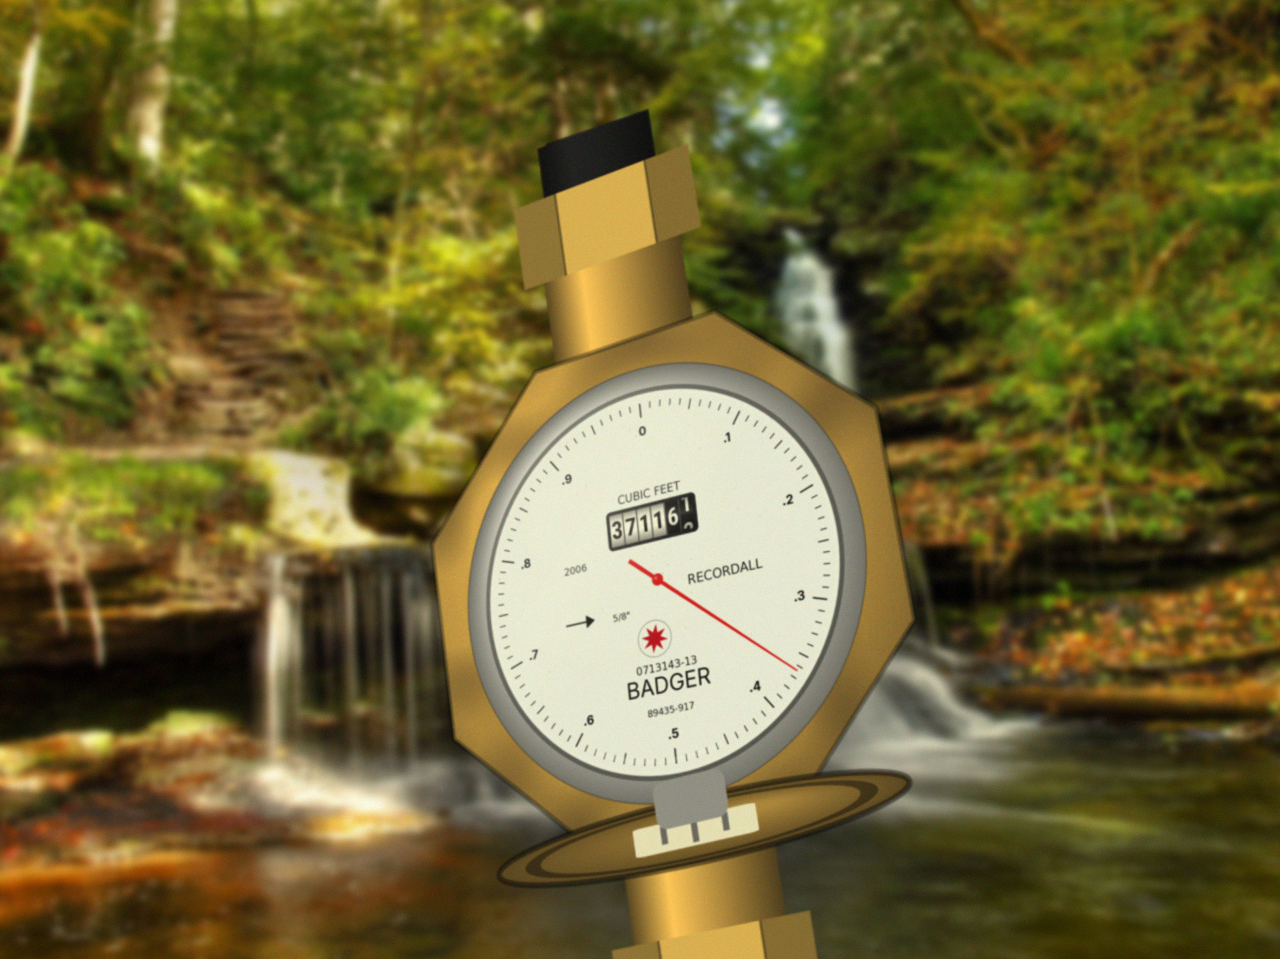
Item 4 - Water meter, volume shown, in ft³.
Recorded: 371161.36 ft³
